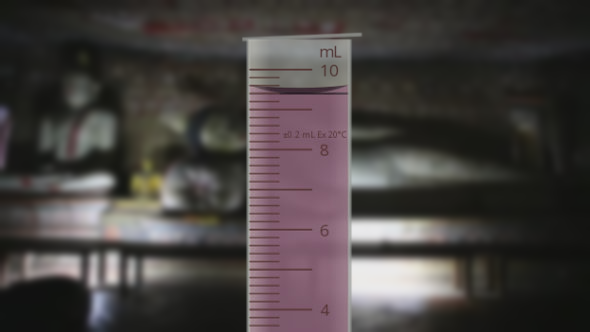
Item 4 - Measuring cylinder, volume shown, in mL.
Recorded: 9.4 mL
